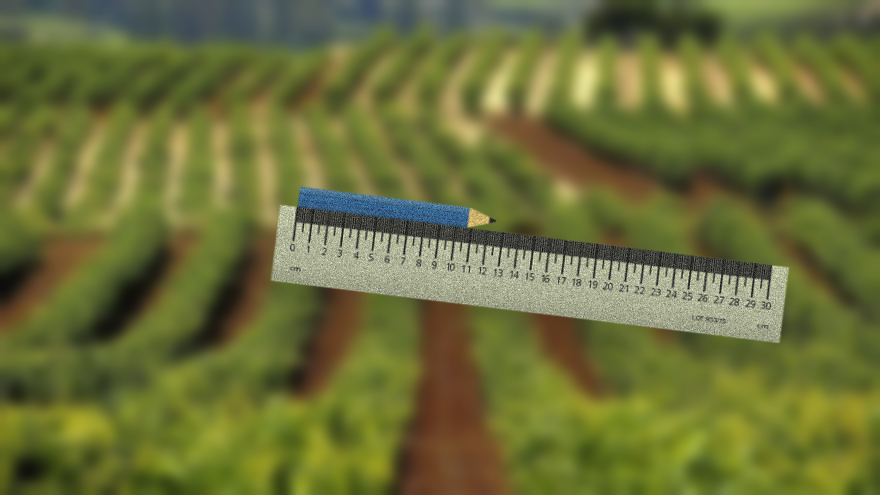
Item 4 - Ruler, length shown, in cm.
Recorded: 12.5 cm
